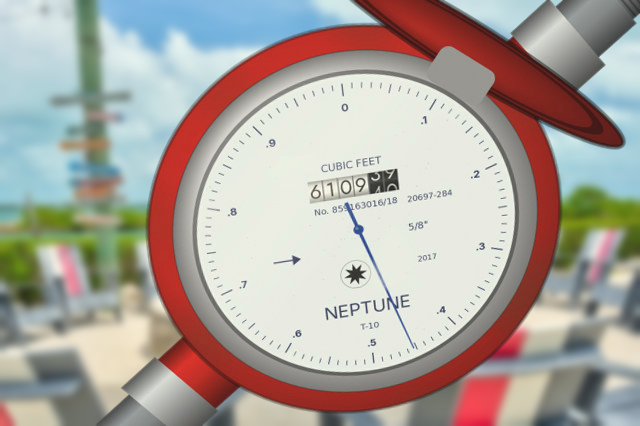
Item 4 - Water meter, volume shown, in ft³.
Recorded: 610939.45 ft³
